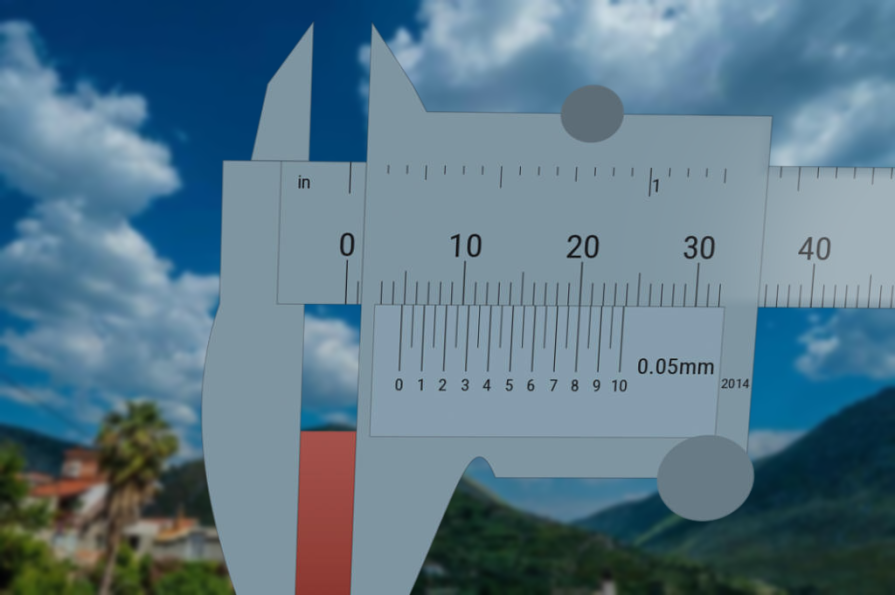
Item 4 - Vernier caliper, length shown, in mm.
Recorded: 4.8 mm
